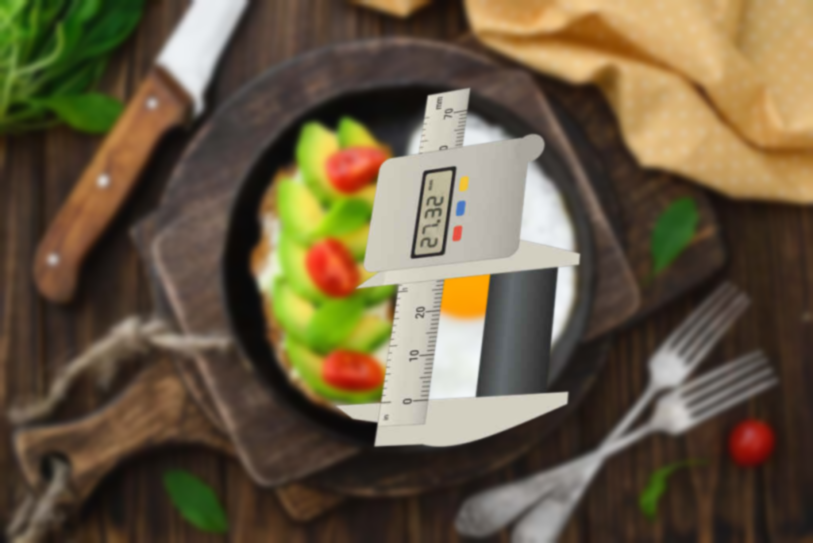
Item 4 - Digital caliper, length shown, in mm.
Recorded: 27.32 mm
